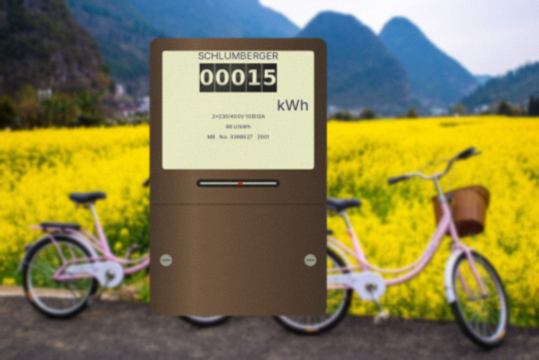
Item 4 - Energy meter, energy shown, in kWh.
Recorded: 15 kWh
